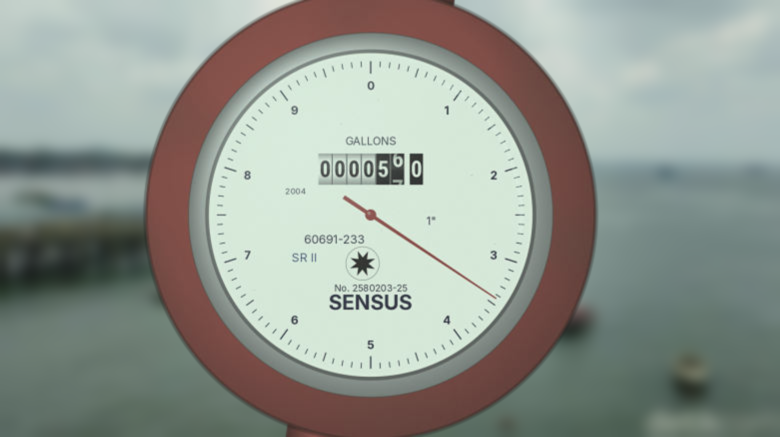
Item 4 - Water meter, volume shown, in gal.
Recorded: 563.4 gal
